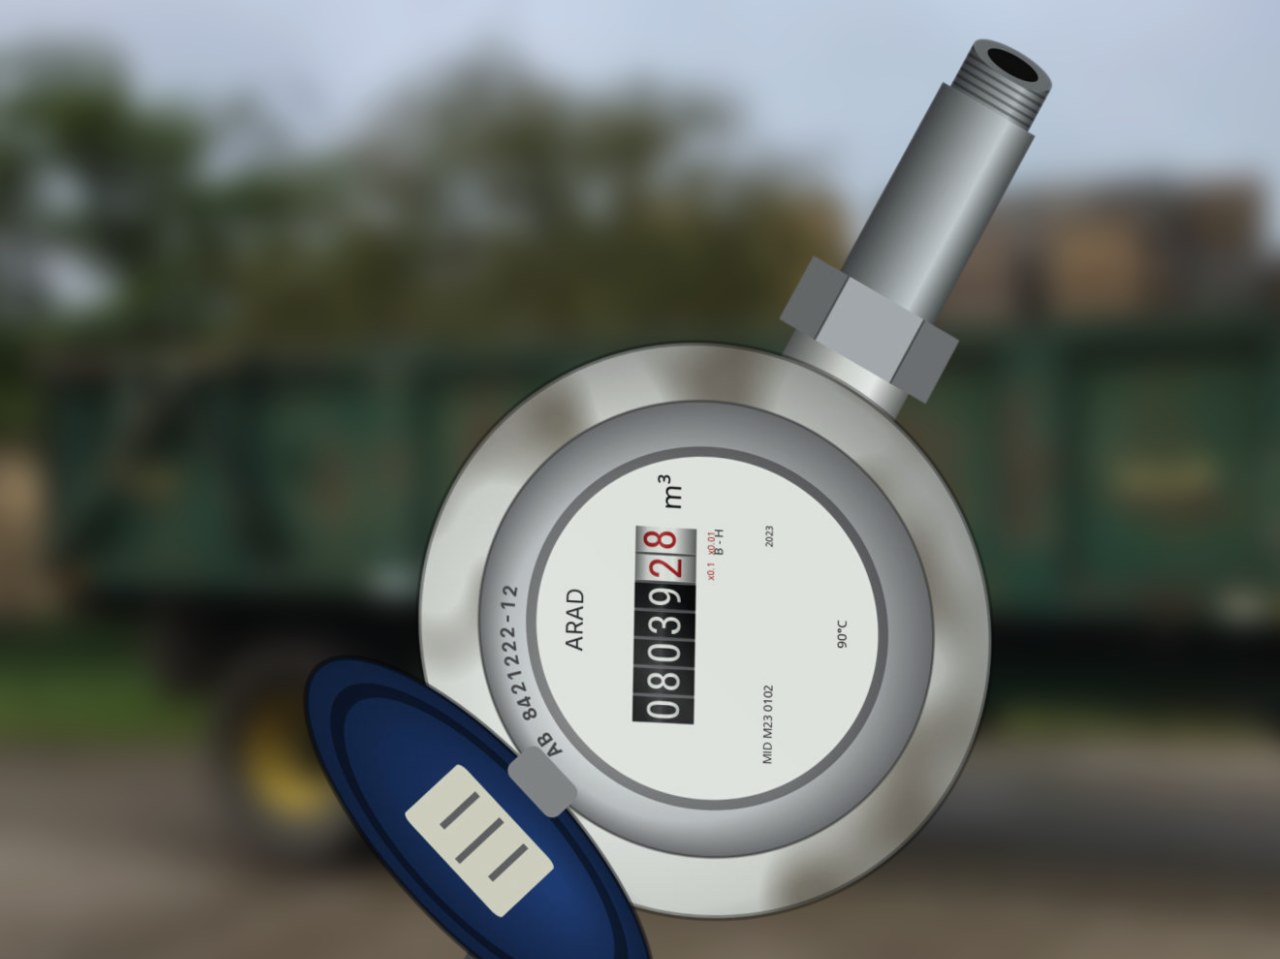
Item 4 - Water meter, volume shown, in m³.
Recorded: 8039.28 m³
